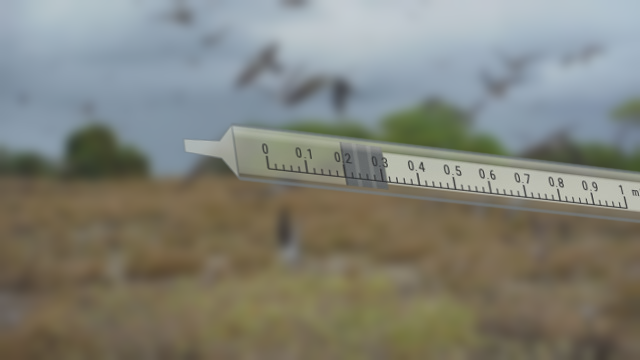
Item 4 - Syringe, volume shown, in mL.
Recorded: 0.2 mL
